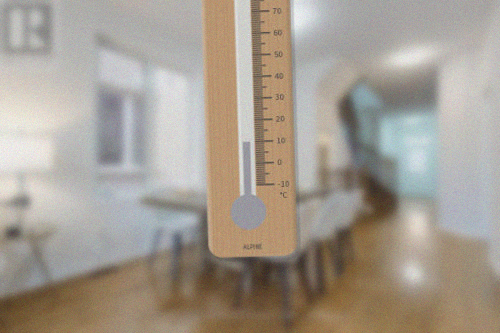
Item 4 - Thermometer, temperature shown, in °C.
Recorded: 10 °C
